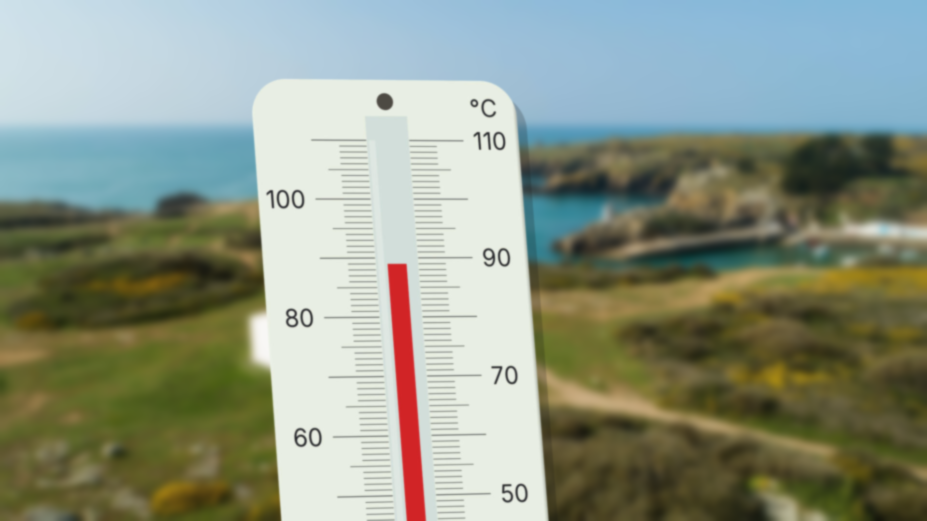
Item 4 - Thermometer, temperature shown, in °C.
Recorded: 89 °C
